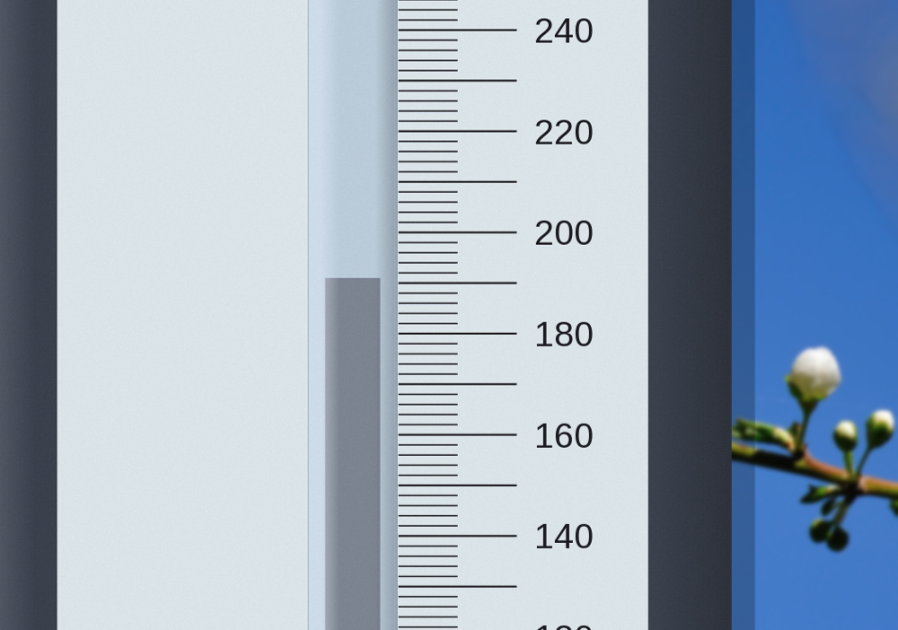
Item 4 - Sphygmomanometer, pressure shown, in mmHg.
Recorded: 191 mmHg
